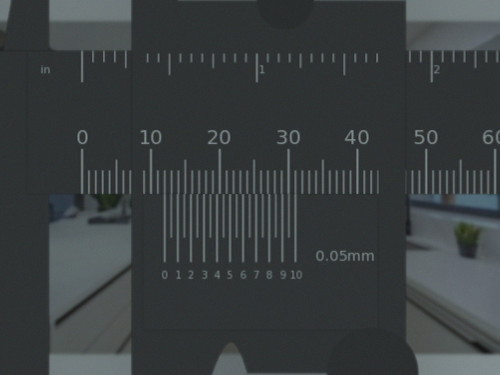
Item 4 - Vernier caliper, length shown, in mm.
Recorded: 12.0 mm
